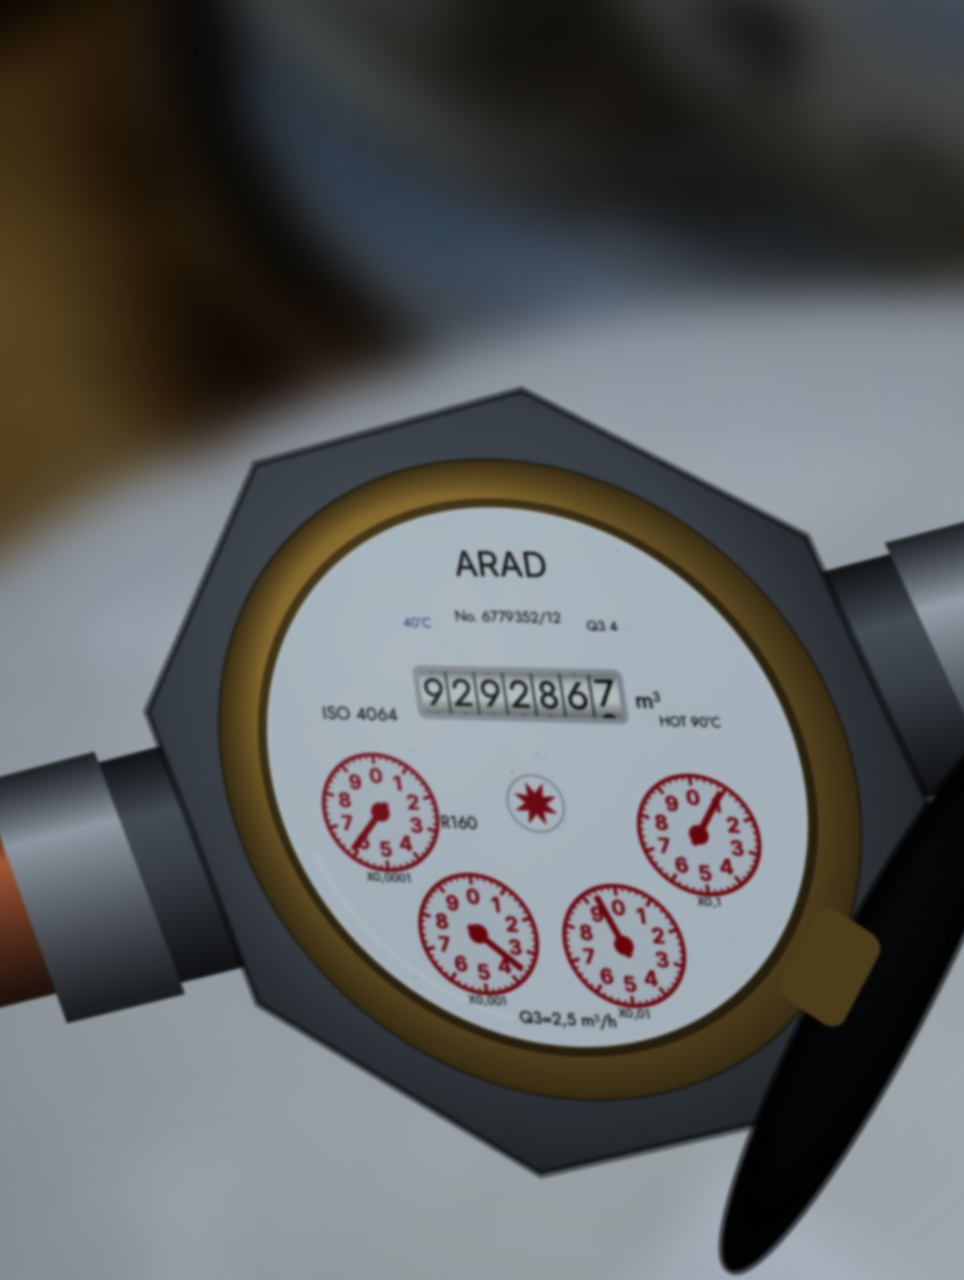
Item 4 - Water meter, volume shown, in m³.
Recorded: 9292867.0936 m³
